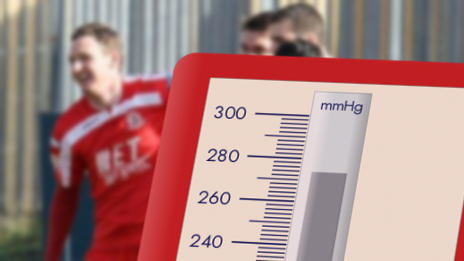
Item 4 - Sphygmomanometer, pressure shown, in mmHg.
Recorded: 274 mmHg
